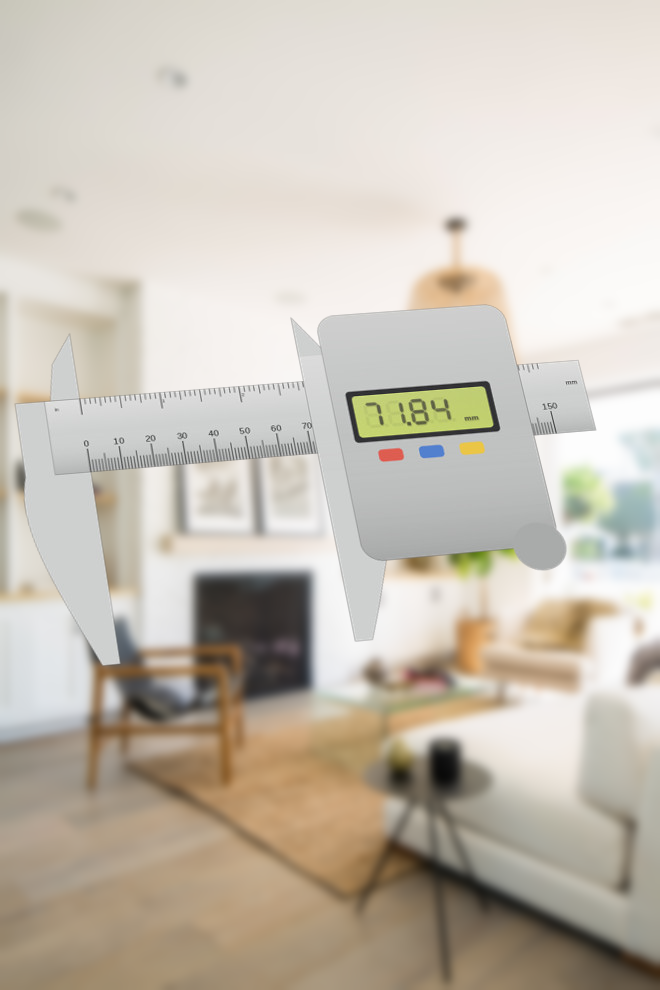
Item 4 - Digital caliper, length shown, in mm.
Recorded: 71.84 mm
